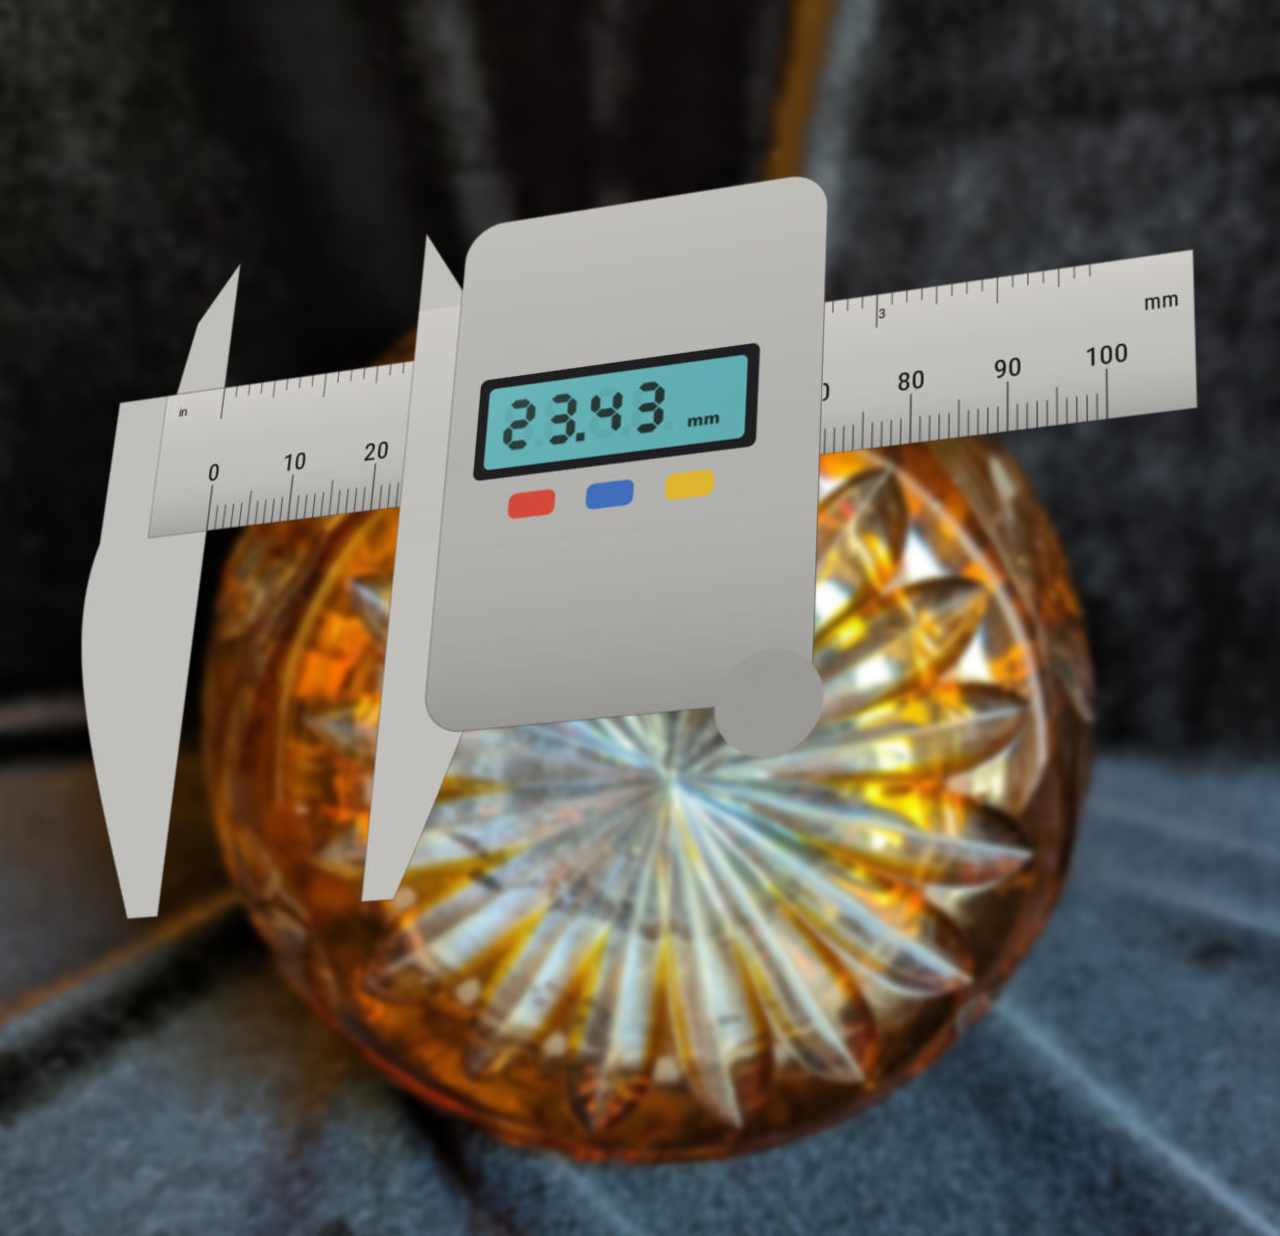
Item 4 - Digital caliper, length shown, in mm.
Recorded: 23.43 mm
